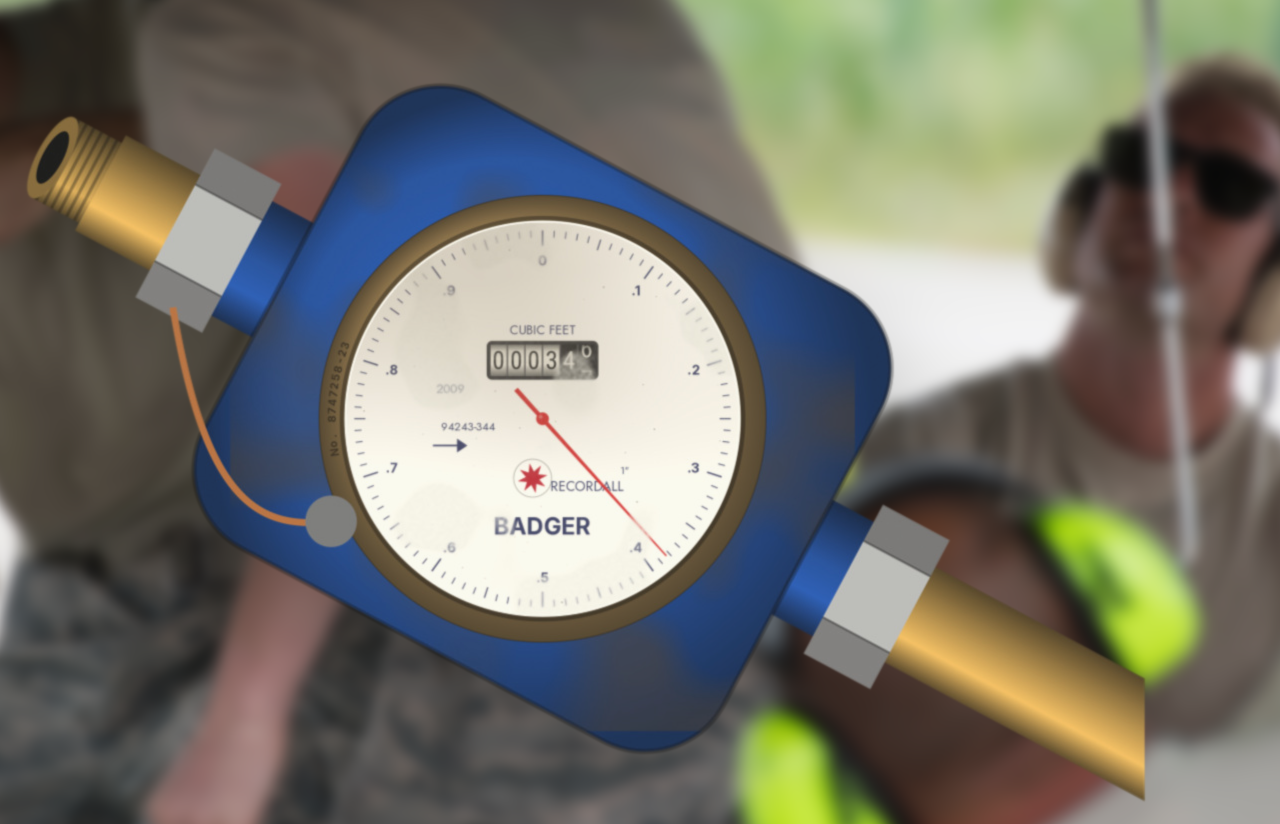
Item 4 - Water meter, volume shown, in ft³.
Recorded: 346.38 ft³
